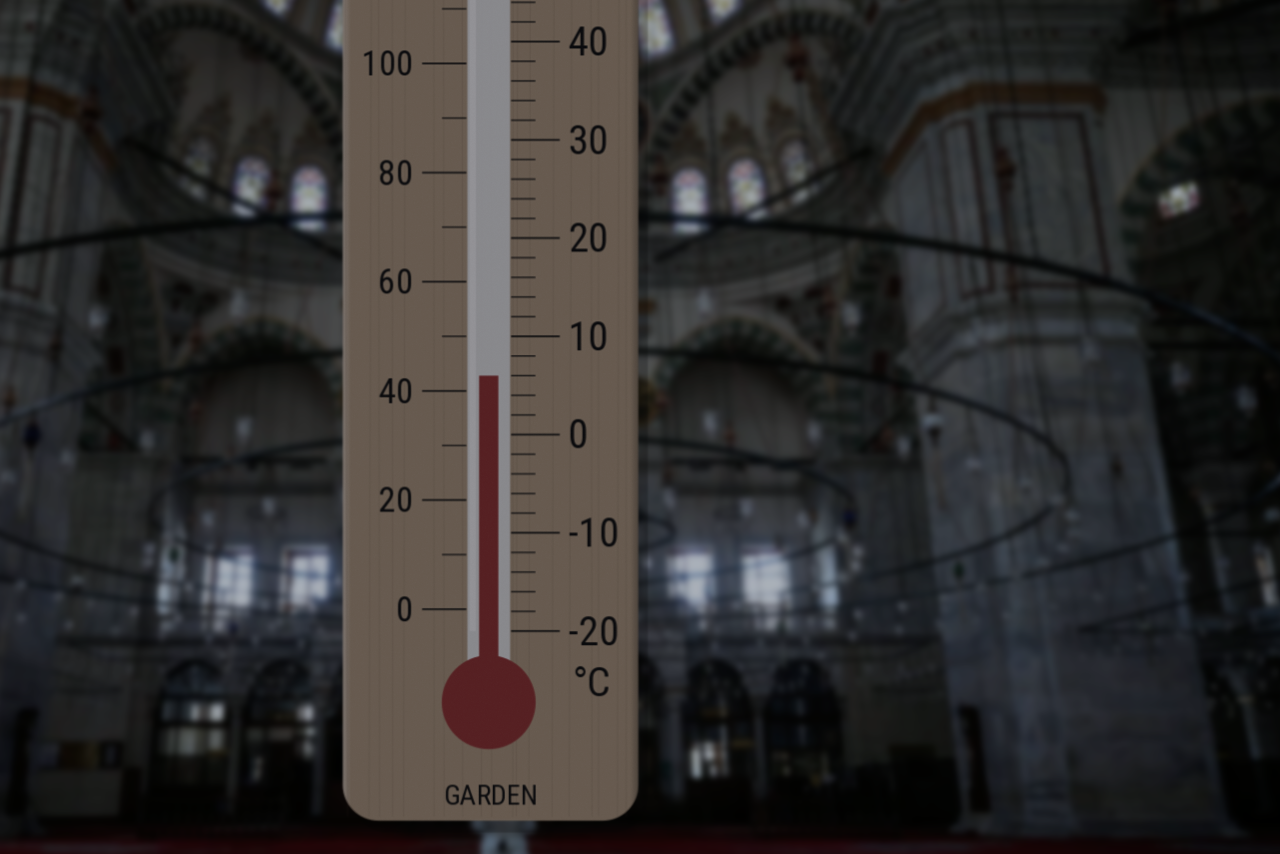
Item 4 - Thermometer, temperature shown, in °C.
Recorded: 6 °C
